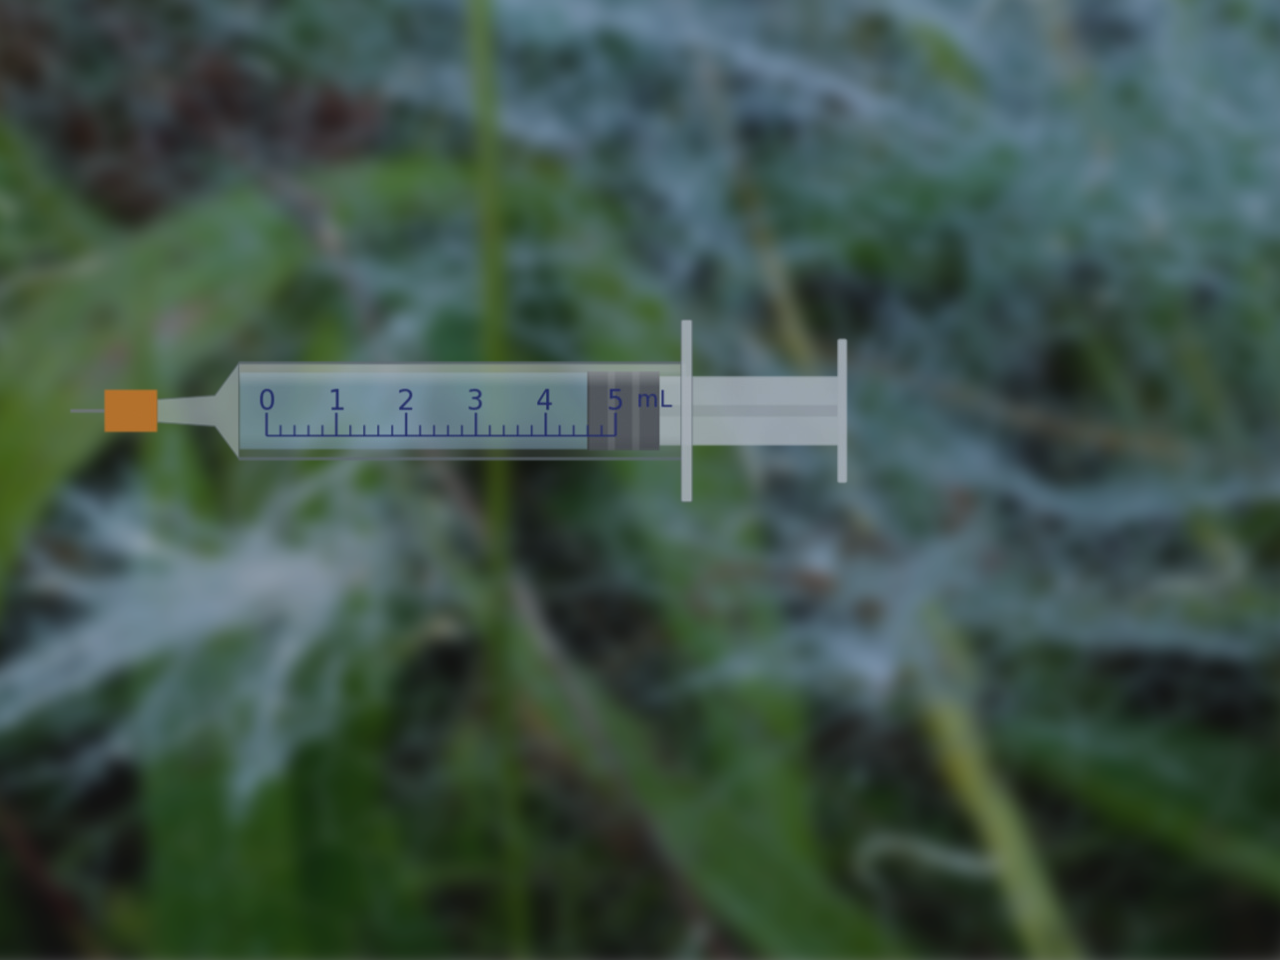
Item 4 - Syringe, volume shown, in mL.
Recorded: 4.6 mL
